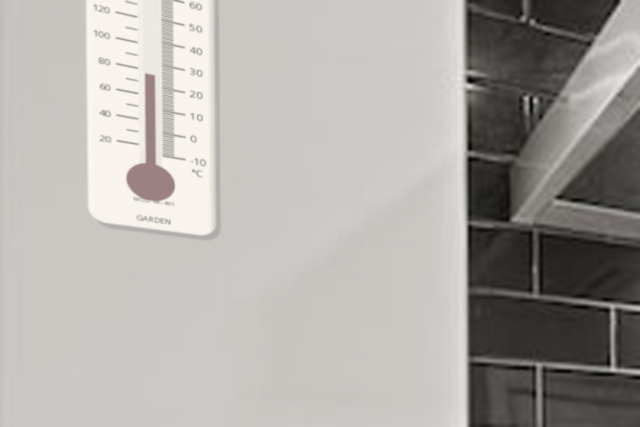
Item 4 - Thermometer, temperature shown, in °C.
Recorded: 25 °C
